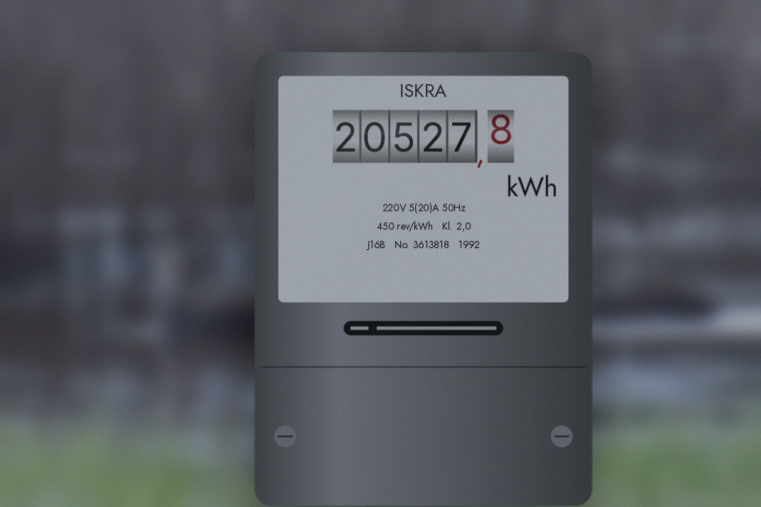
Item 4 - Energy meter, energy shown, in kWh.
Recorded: 20527.8 kWh
